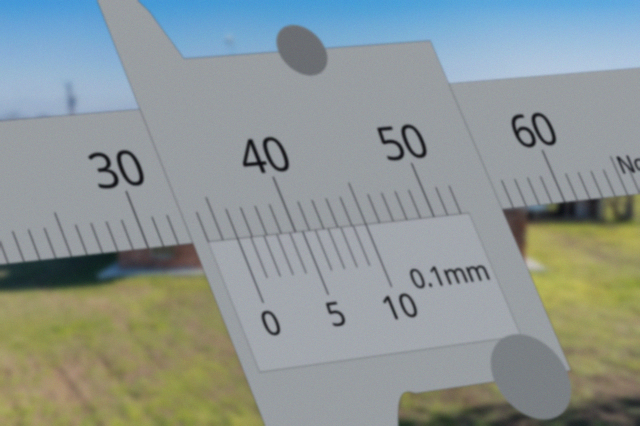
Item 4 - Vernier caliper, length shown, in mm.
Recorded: 36.0 mm
